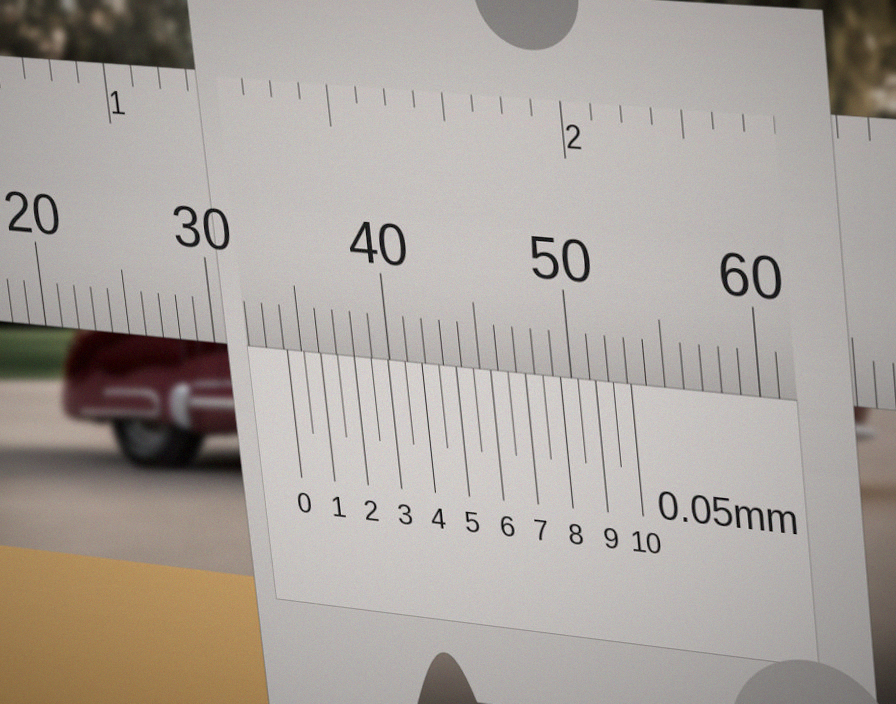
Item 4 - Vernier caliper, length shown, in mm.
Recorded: 34.2 mm
